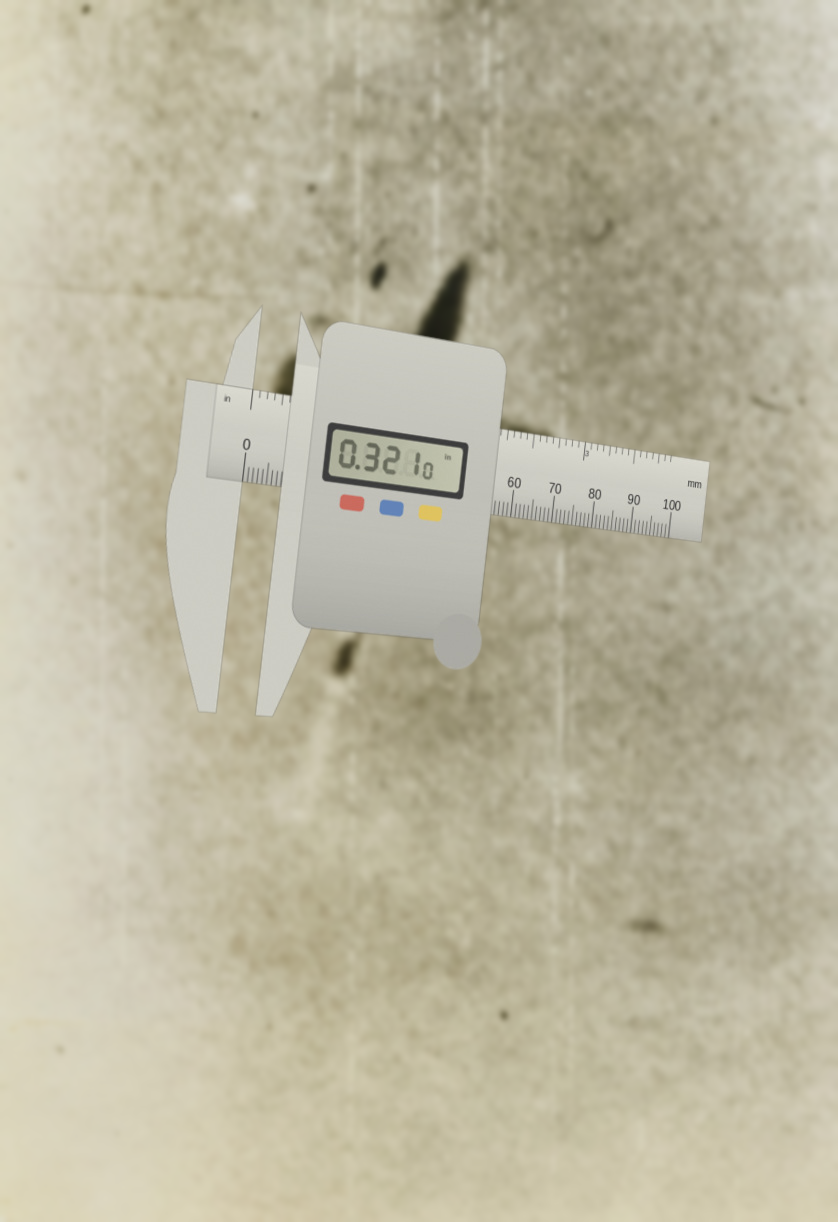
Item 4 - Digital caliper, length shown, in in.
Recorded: 0.3210 in
